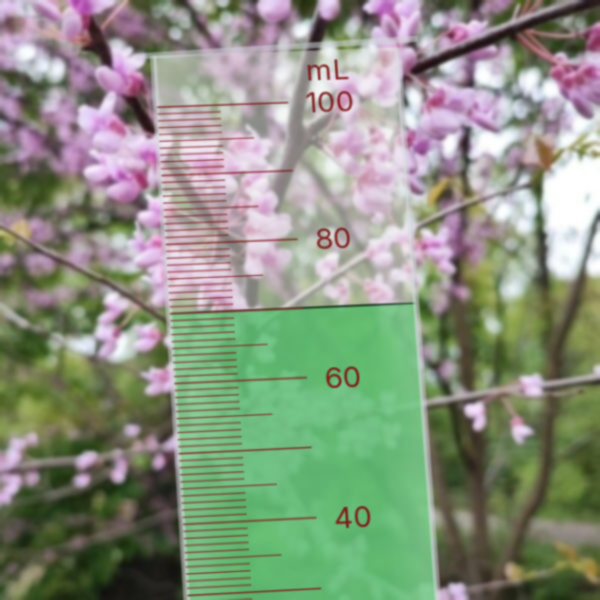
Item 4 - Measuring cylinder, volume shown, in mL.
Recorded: 70 mL
